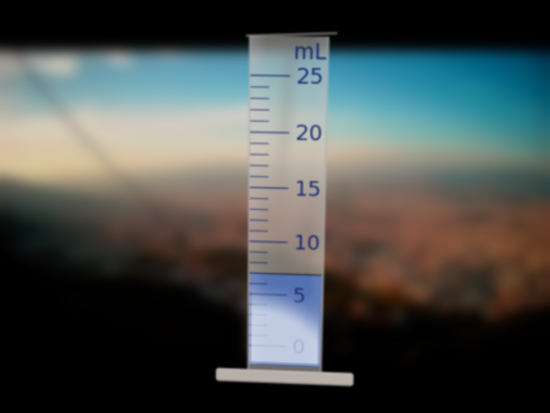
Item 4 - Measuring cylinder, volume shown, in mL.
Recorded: 7 mL
